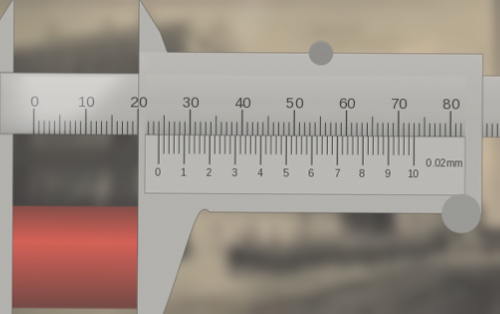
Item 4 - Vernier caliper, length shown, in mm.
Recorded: 24.0 mm
